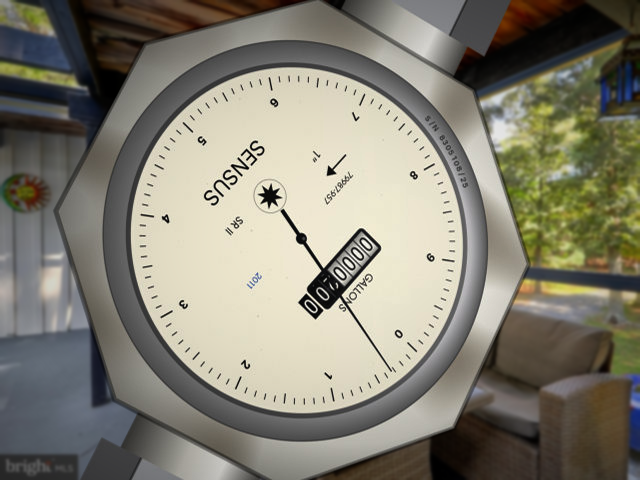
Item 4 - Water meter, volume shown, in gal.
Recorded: 200.3 gal
